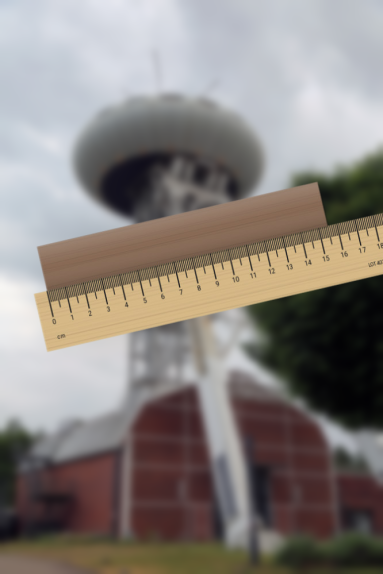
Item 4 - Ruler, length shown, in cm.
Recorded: 15.5 cm
